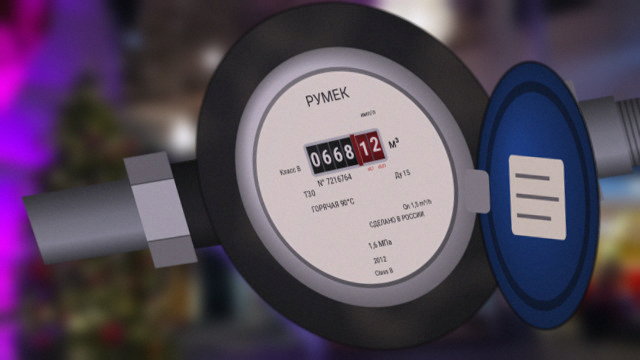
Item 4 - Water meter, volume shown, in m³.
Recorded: 668.12 m³
